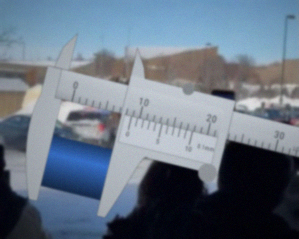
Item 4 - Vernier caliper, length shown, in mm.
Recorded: 8.8 mm
